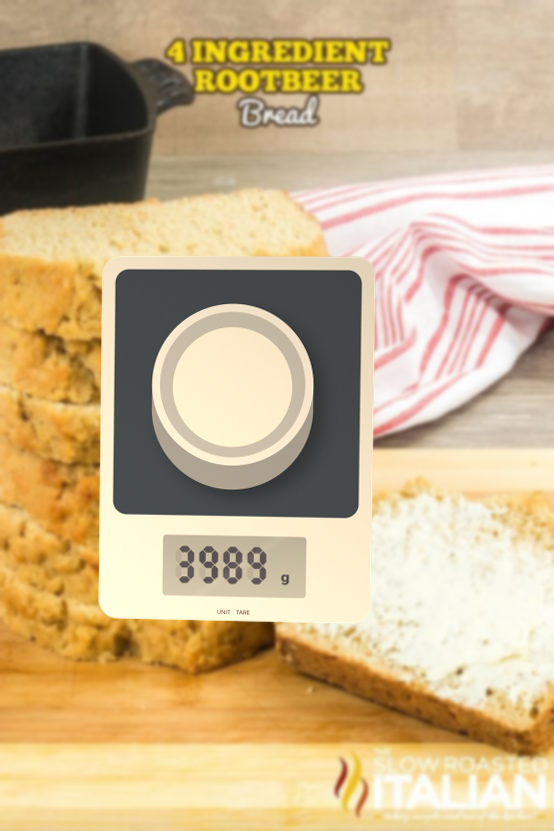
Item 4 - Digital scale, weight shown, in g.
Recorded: 3989 g
